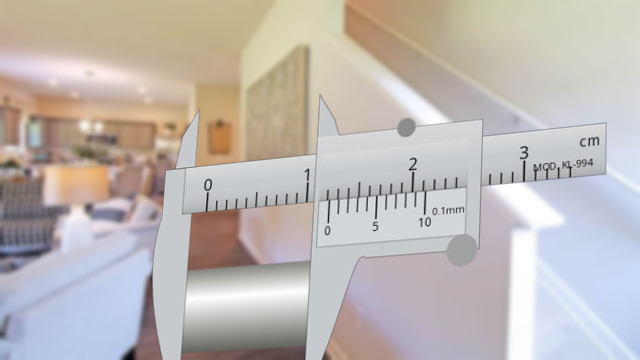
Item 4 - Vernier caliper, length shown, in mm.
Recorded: 12.2 mm
